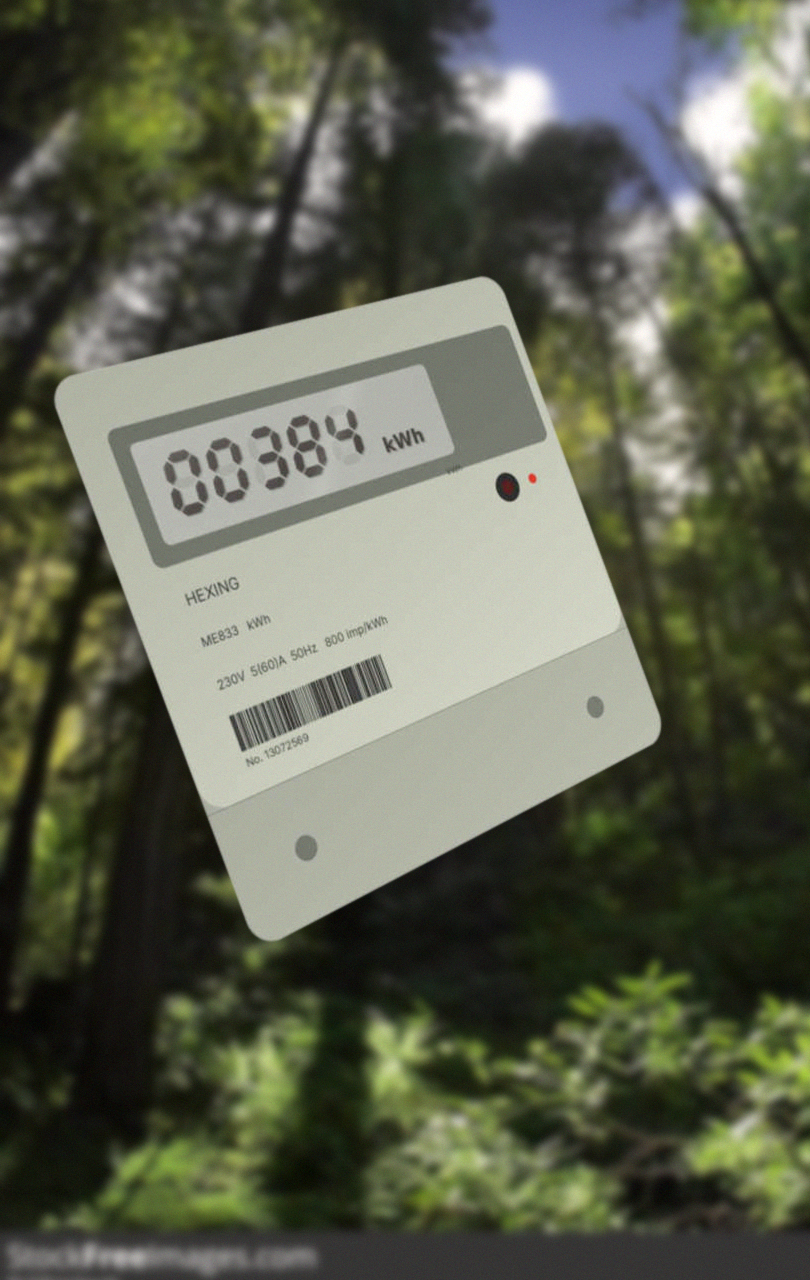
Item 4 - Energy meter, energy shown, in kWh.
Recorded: 384 kWh
